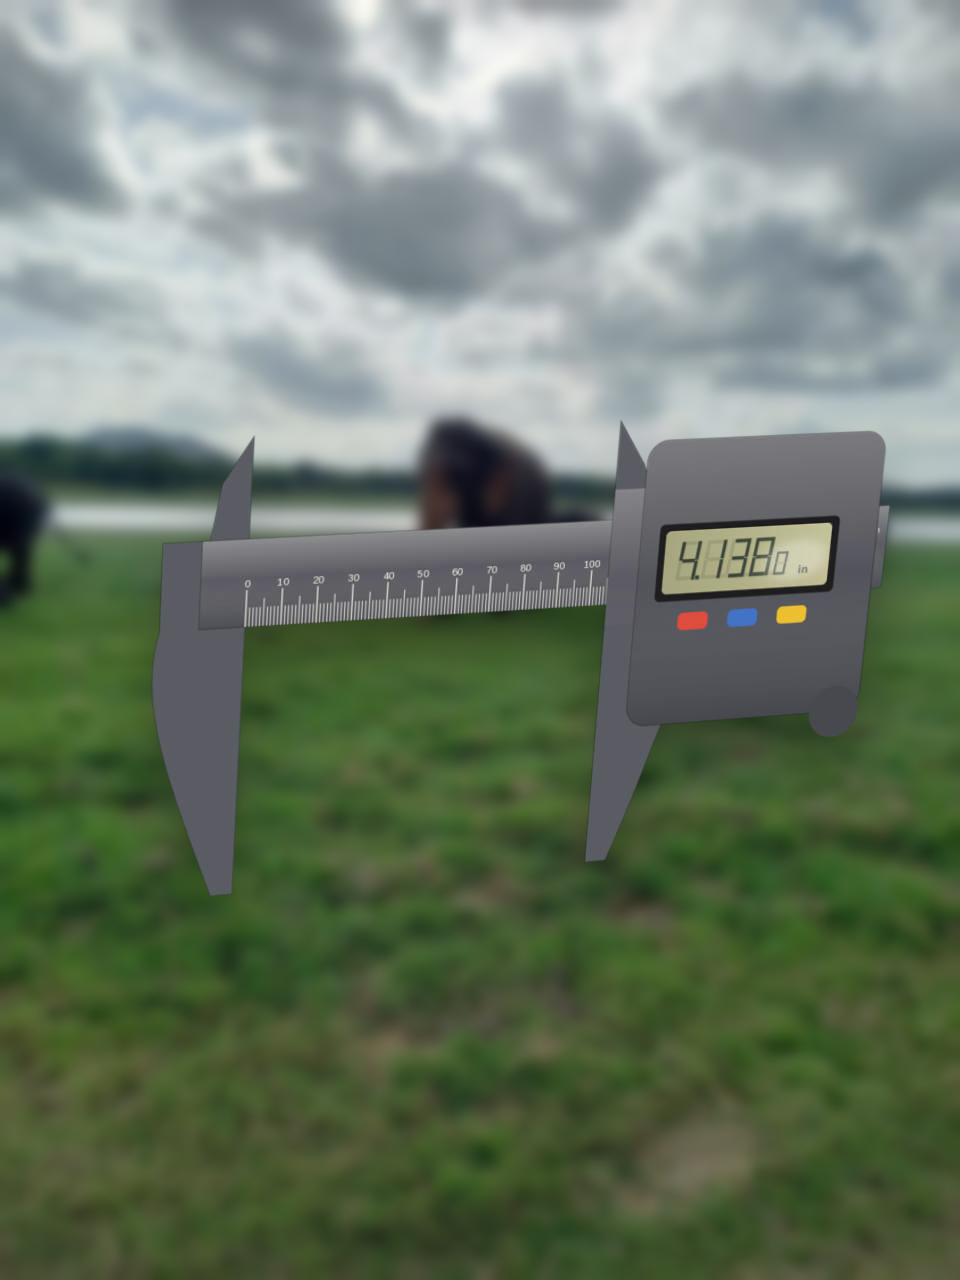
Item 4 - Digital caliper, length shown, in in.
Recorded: 4.1380 in
